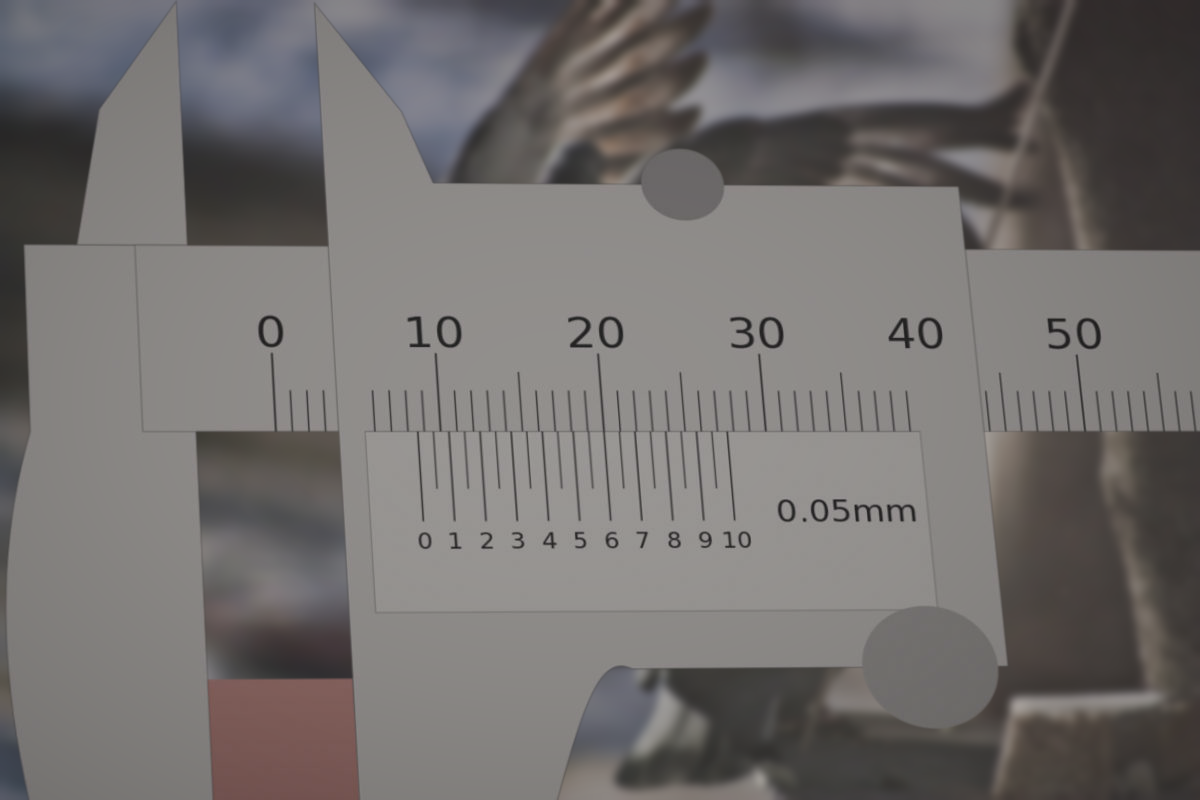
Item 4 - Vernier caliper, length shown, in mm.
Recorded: 8.6 mm
